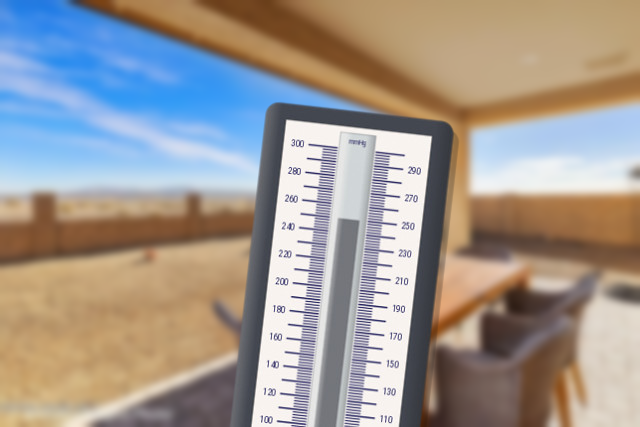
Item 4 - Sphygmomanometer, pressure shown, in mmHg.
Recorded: 250 mmHg
